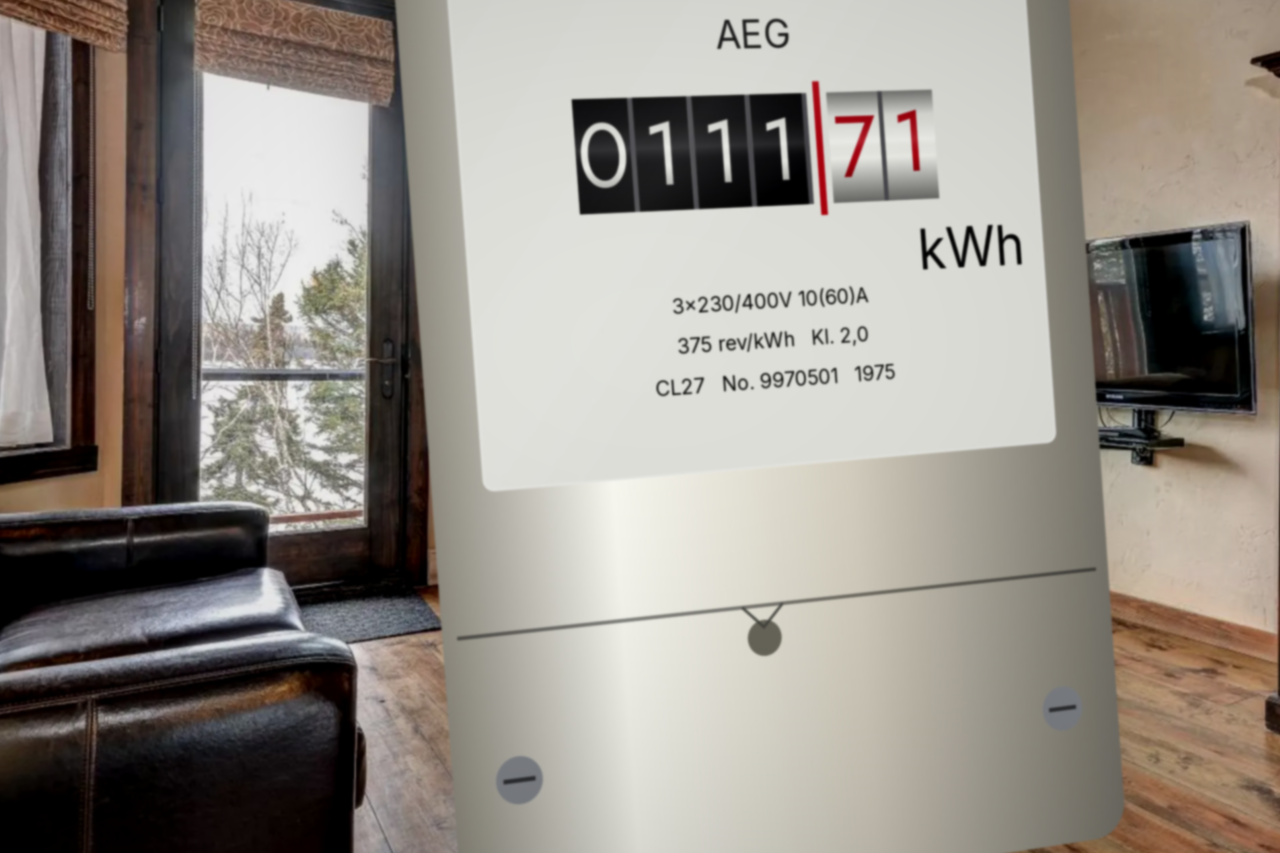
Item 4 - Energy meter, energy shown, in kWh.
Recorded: 111.71 kWh
